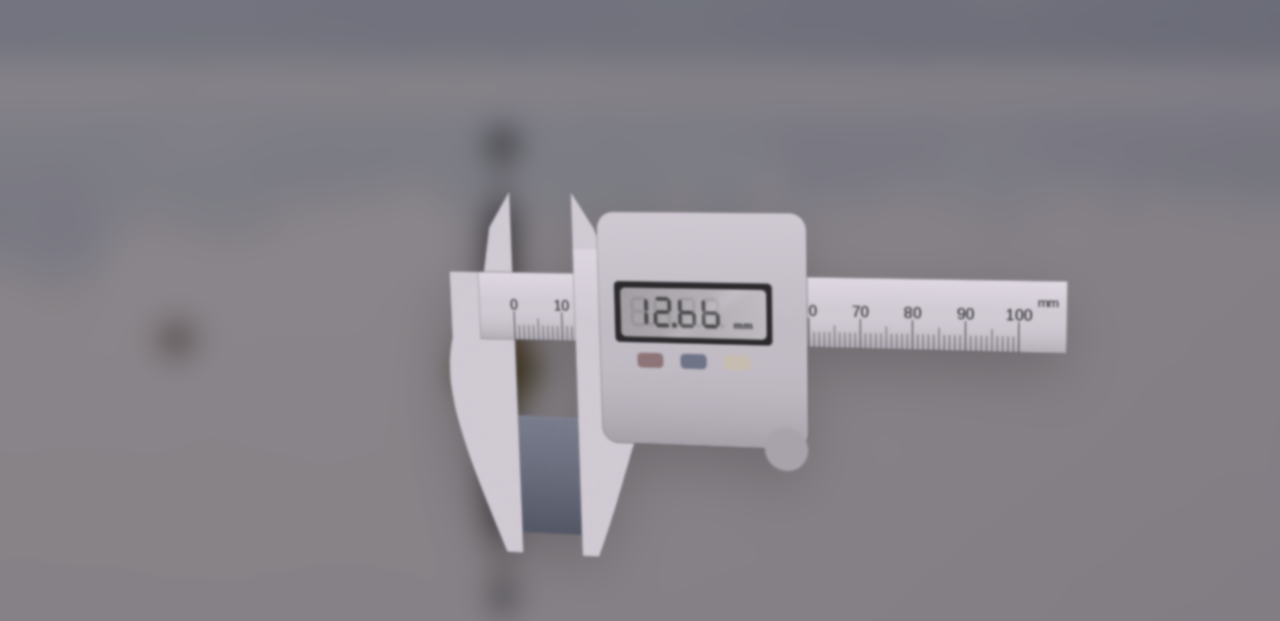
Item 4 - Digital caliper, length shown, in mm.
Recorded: 12.66 mm
